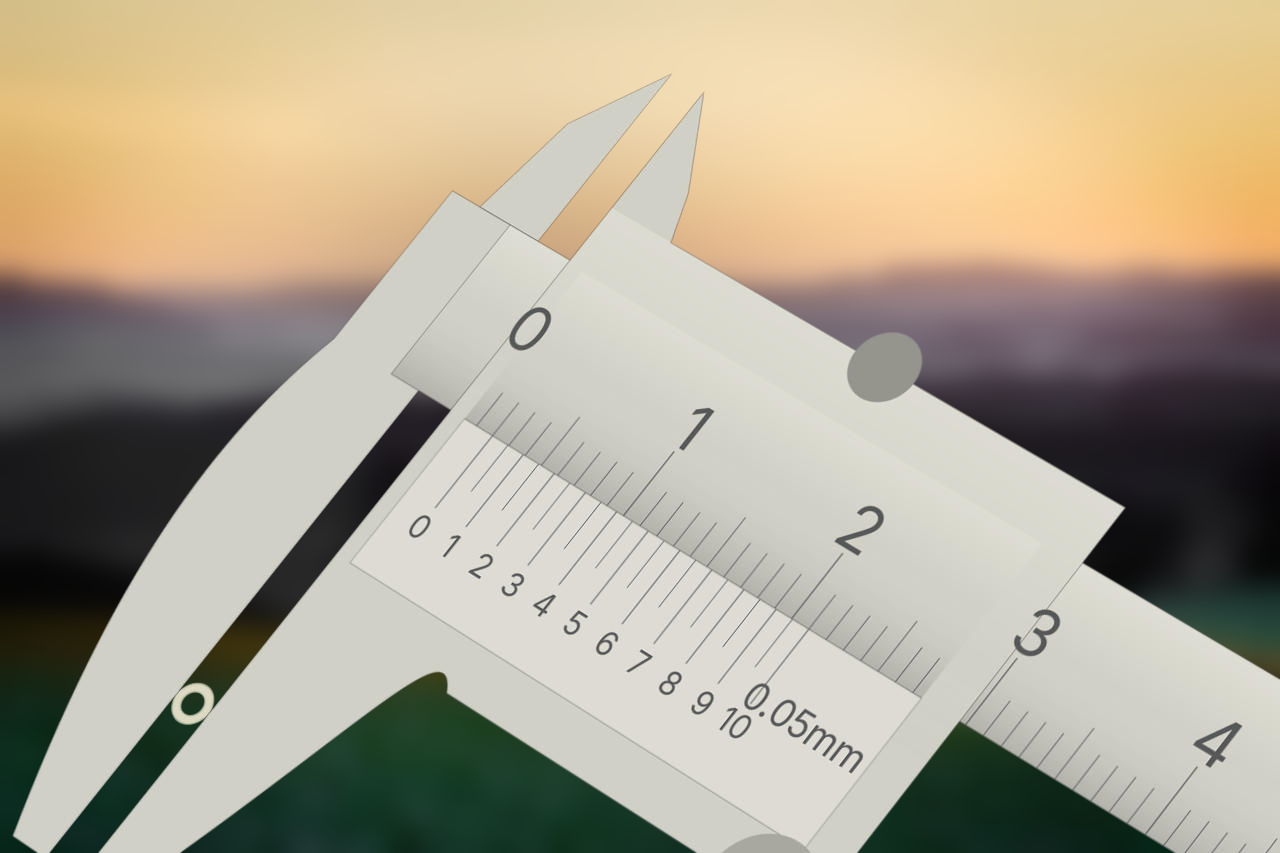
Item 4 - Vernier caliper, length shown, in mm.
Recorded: 2.0 mm
